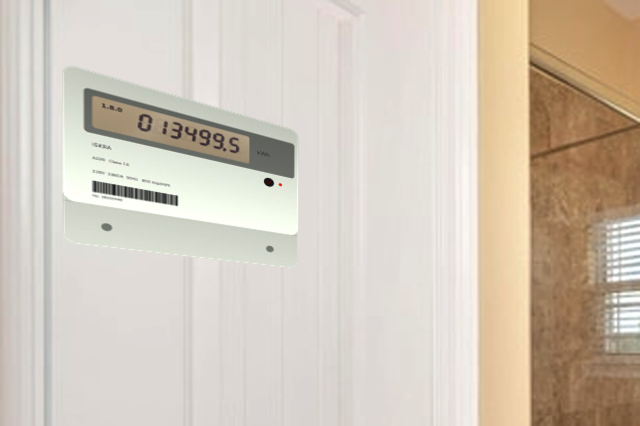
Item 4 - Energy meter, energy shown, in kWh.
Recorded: 13499.5 kWh
